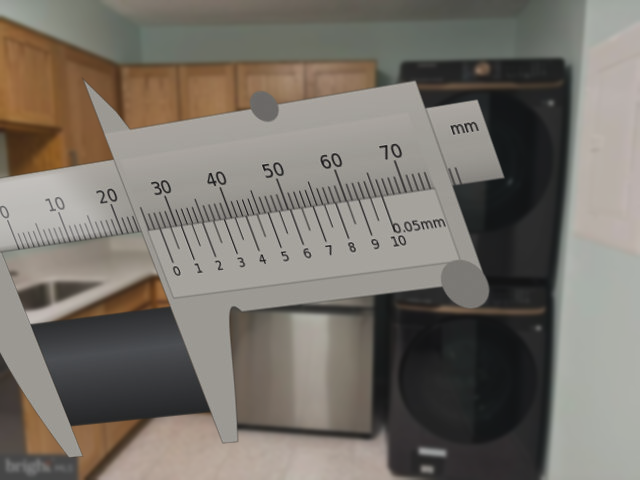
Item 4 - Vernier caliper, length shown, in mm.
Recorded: 27.0 mm
